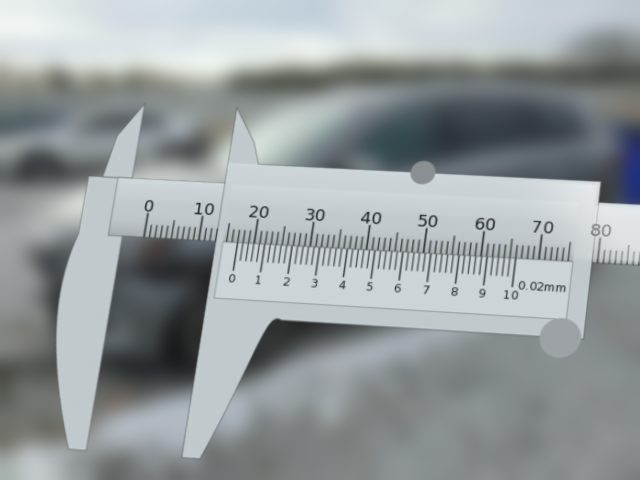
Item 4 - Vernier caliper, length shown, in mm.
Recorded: 17.0 mm
